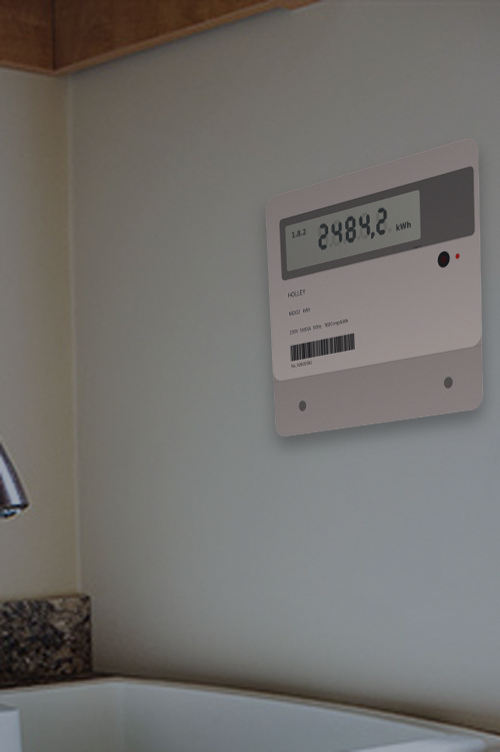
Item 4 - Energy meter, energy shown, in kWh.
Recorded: 2484.2 kWh
